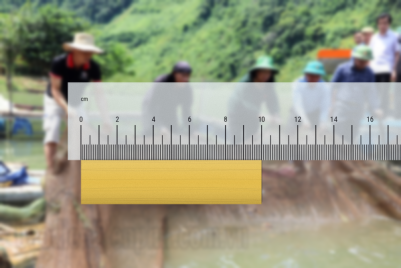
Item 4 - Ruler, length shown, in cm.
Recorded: 10 cm
